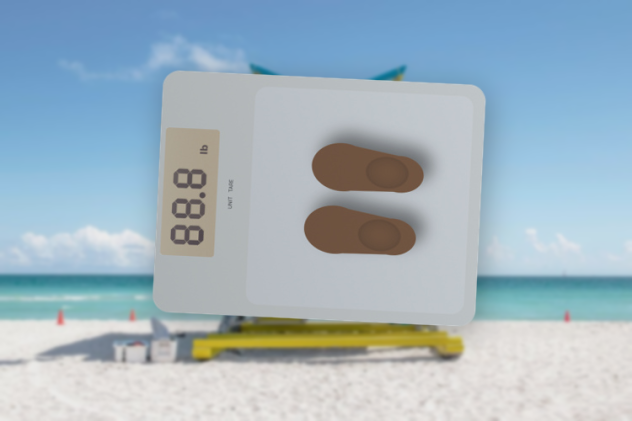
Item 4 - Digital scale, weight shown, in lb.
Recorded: 88.8 lb
